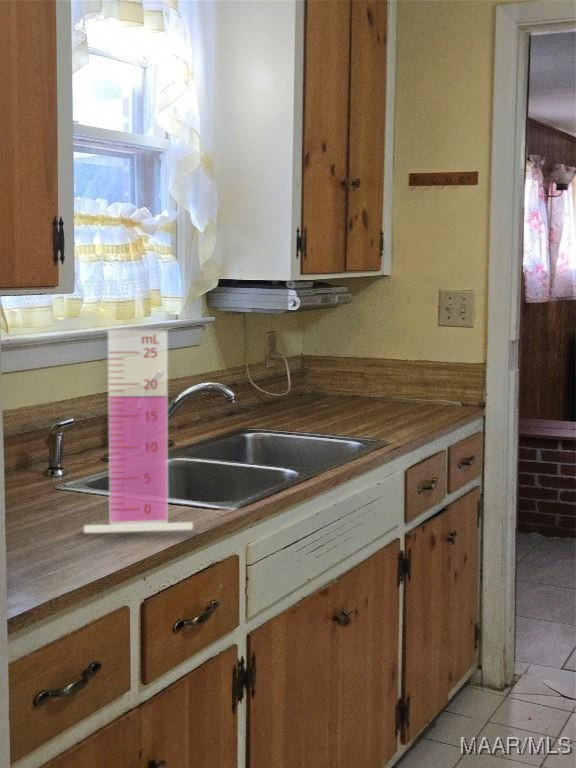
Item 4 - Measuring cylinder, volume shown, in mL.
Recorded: 18 mL
